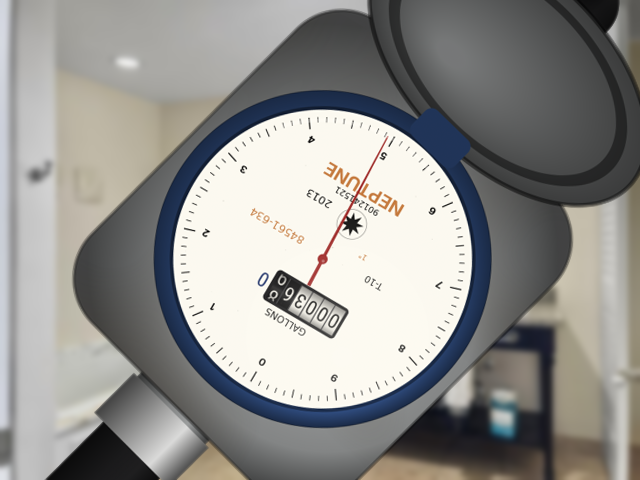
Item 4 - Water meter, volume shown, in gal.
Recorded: 3684.9 gal
